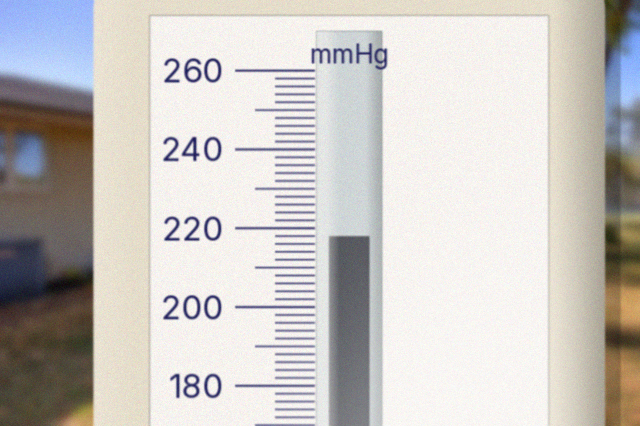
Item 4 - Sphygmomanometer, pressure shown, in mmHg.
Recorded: 218 mmHg
